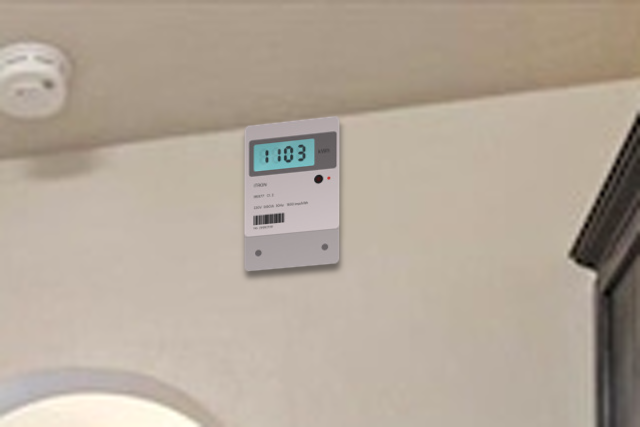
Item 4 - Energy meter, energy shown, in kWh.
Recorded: 1103 kWh
